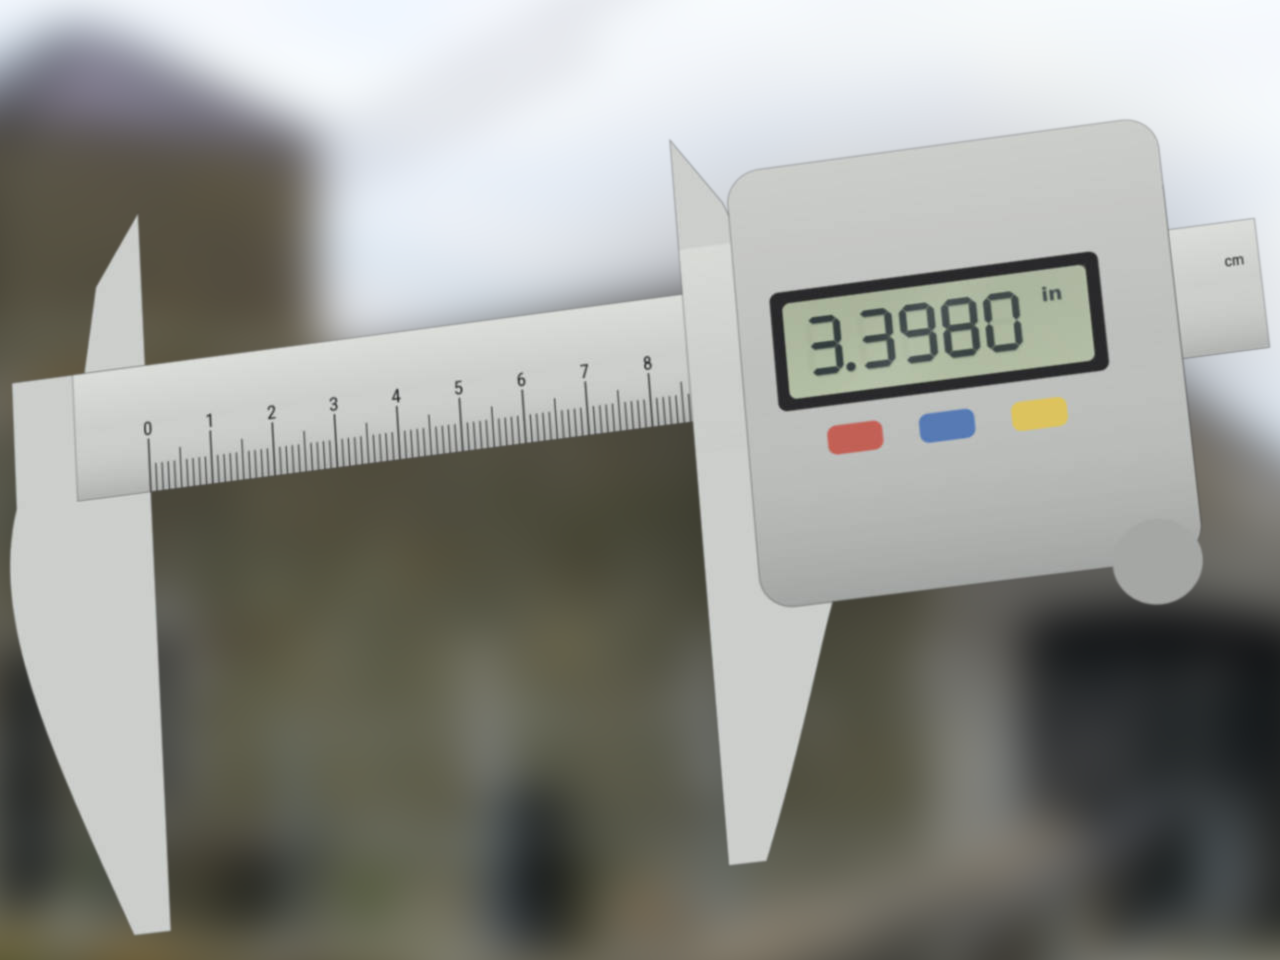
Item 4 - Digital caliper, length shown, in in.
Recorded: 3.3980 in
